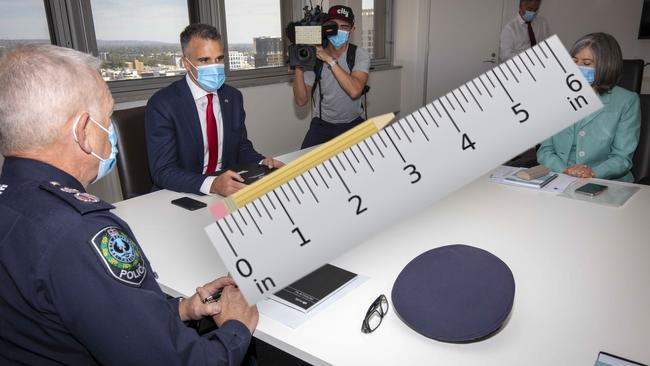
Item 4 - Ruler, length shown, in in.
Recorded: 3.375 in
